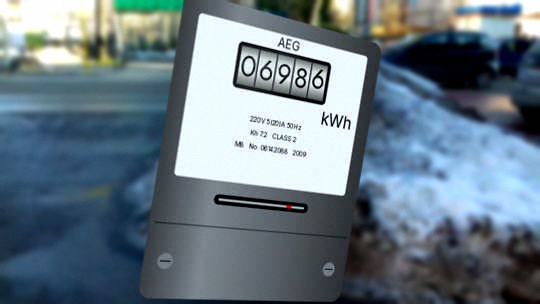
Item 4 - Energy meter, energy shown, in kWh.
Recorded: 6986 kWh
